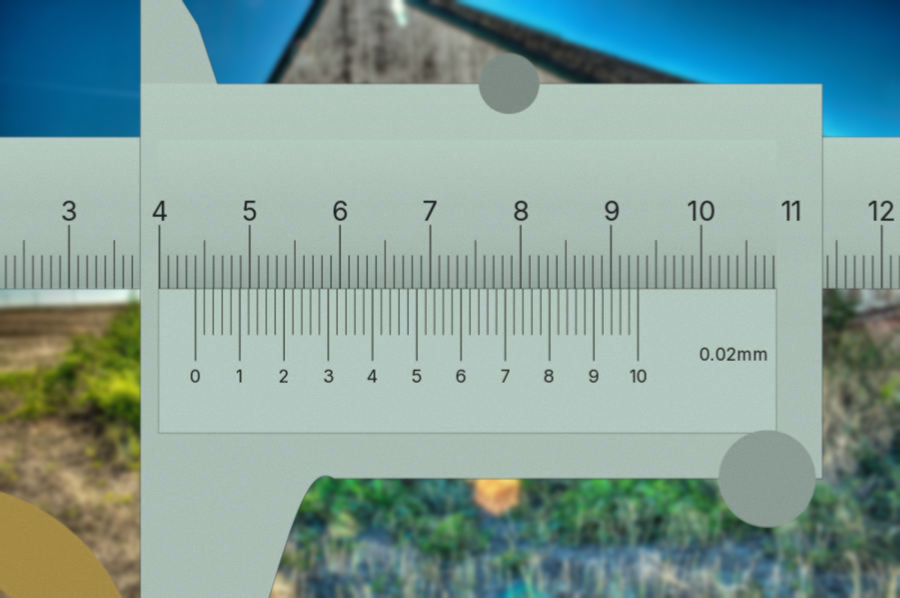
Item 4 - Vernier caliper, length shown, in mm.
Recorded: 44.0 mm
